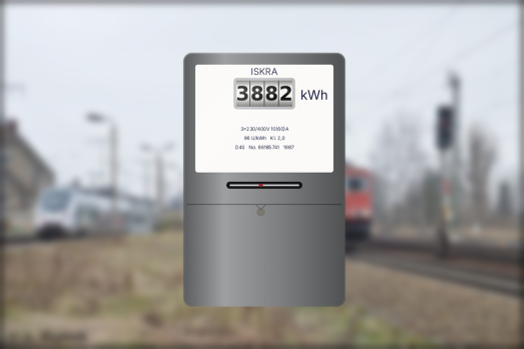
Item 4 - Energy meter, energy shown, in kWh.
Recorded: 3882 kWh
